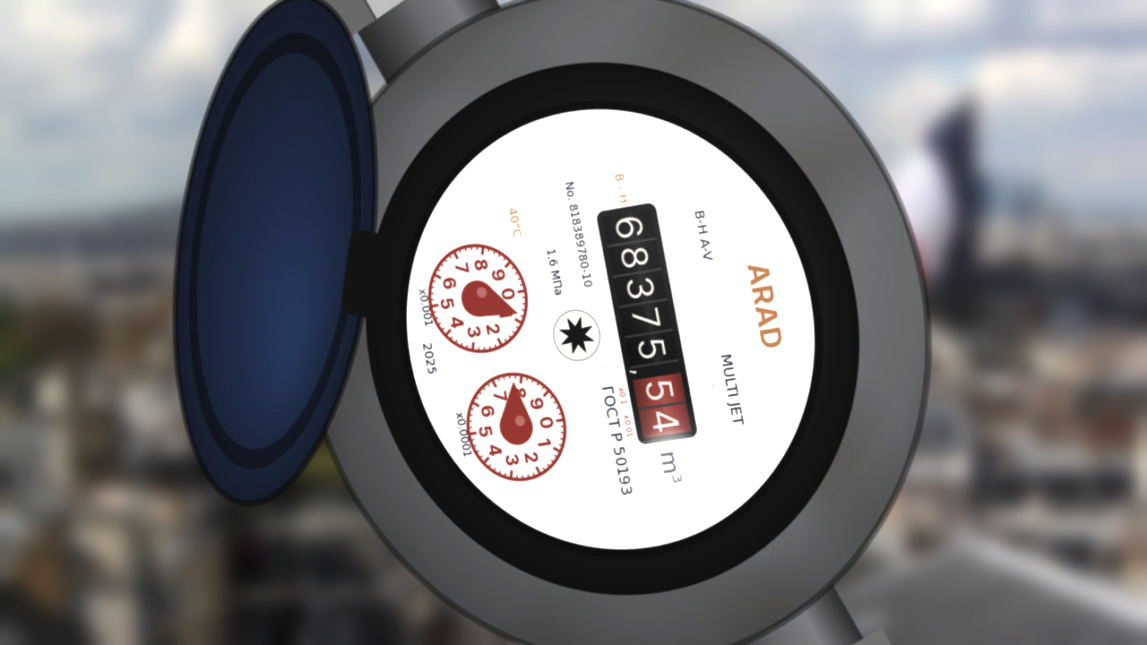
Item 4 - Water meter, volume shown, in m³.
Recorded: 68375.5407 m³
